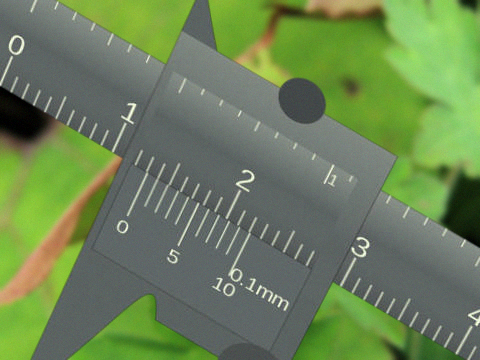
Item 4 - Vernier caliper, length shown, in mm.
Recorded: 13.1 mm
